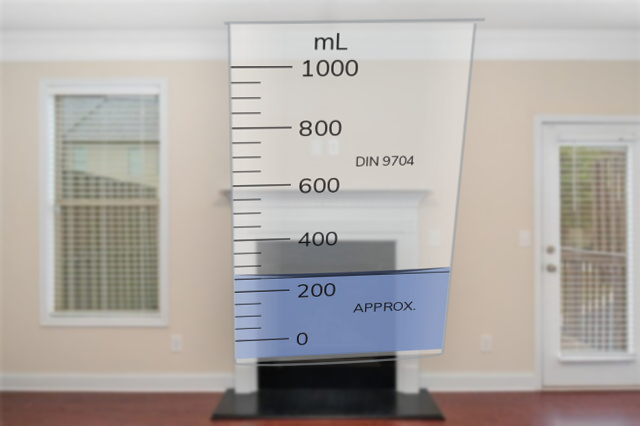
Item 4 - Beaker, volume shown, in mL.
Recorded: 250 mL
